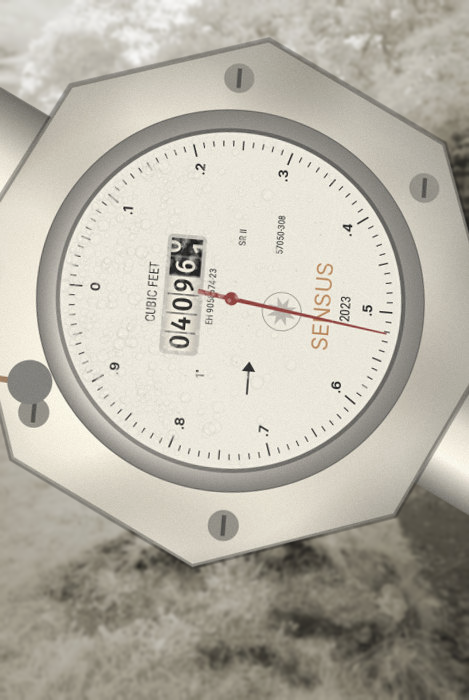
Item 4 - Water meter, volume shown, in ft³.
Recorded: 40960.52 ft³
